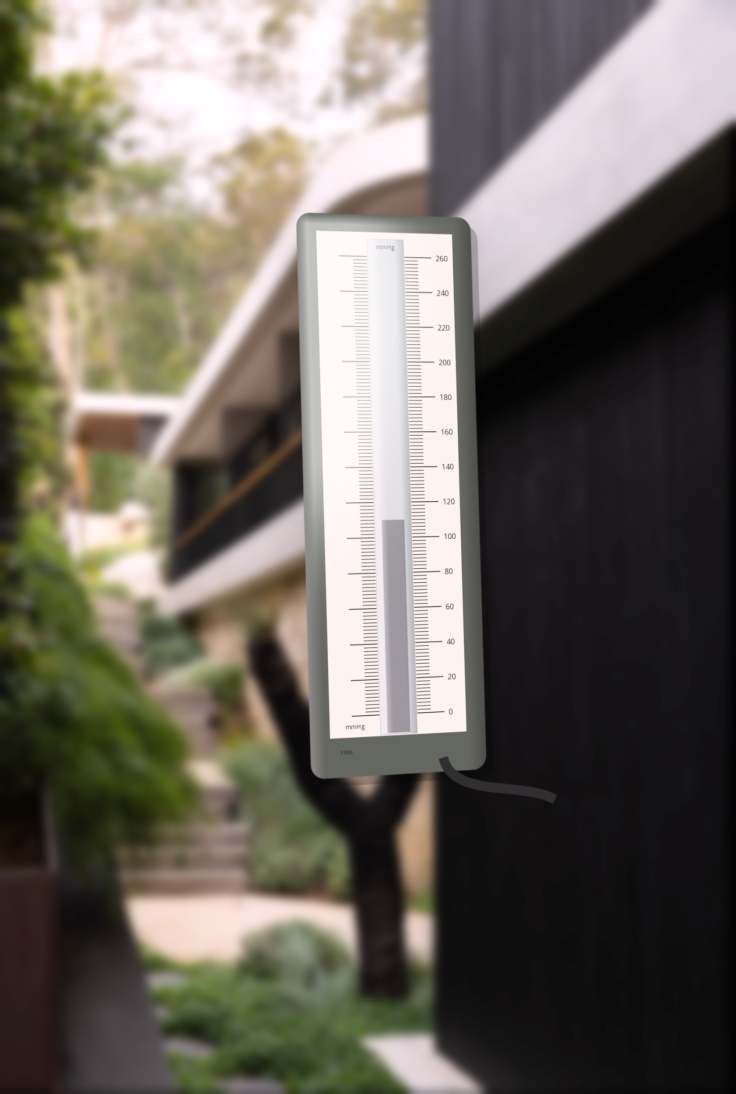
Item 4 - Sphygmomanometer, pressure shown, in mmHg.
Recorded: 110 mmHg
